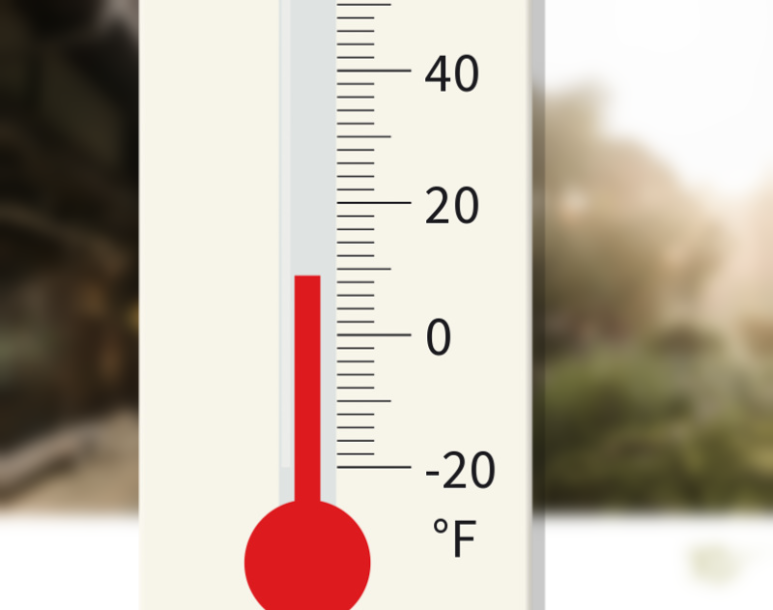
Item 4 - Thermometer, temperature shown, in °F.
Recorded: 9 °F
